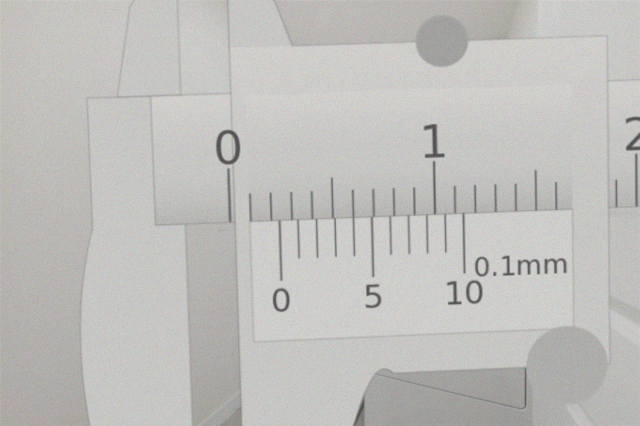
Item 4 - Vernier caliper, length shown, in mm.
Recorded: 2.4 mm
